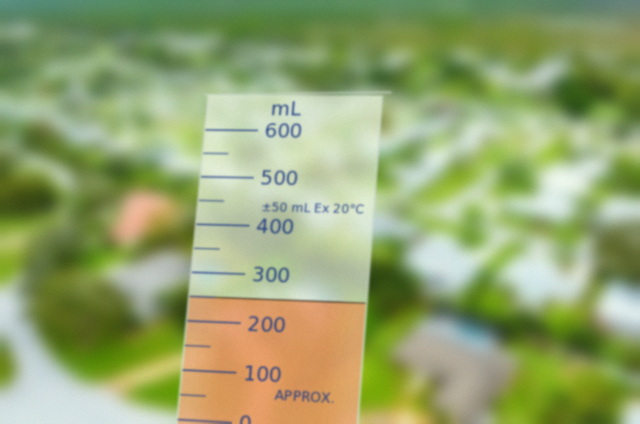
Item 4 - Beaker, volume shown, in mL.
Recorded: 250 mL
